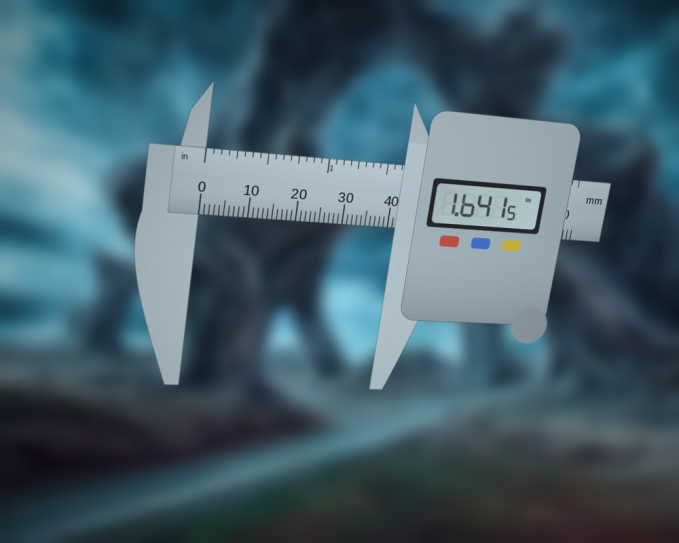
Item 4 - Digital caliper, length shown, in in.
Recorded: 1.6415 in
